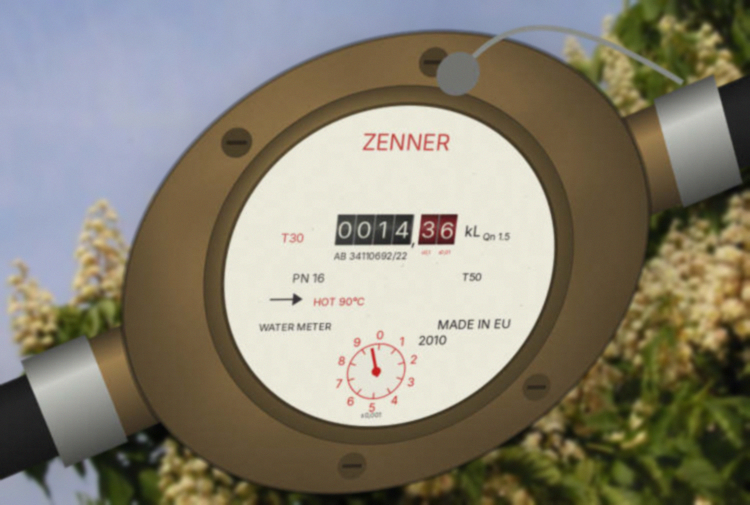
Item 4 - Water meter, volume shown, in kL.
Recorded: 14.359 kL
